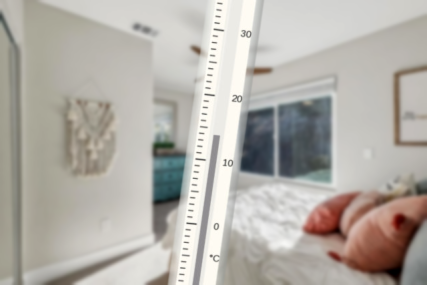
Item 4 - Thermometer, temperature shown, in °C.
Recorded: 14 °C
